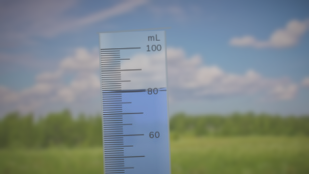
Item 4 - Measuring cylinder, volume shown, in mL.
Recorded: 80 mL
